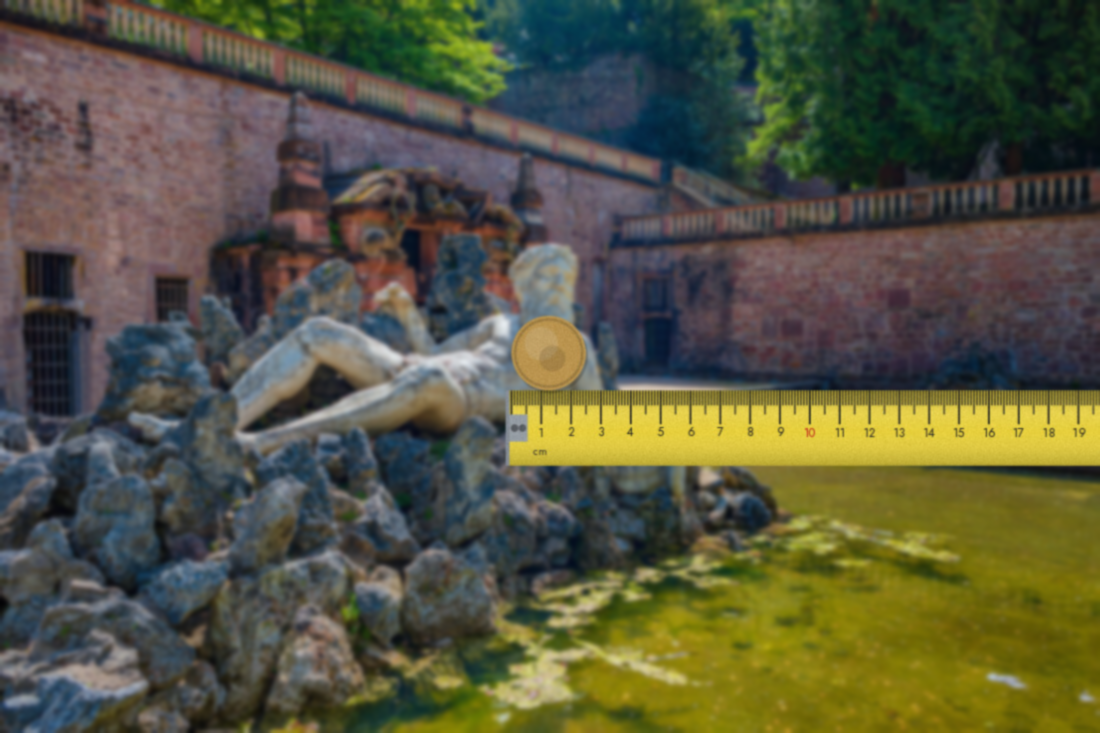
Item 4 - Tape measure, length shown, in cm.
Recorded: 2.5 cm
